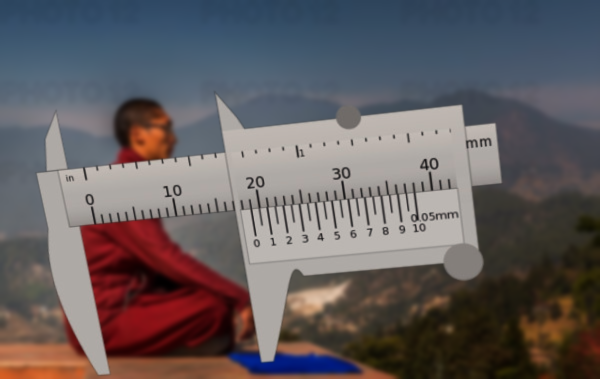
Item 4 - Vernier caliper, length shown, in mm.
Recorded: 19.0 mm
